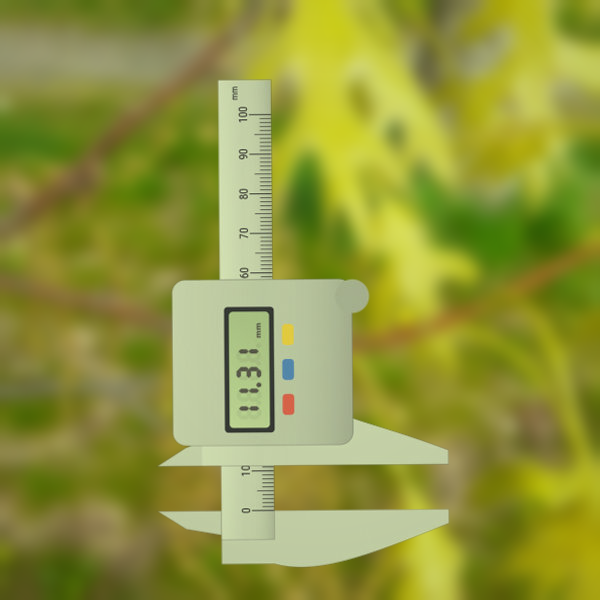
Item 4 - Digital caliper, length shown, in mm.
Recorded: 11.31 mm
